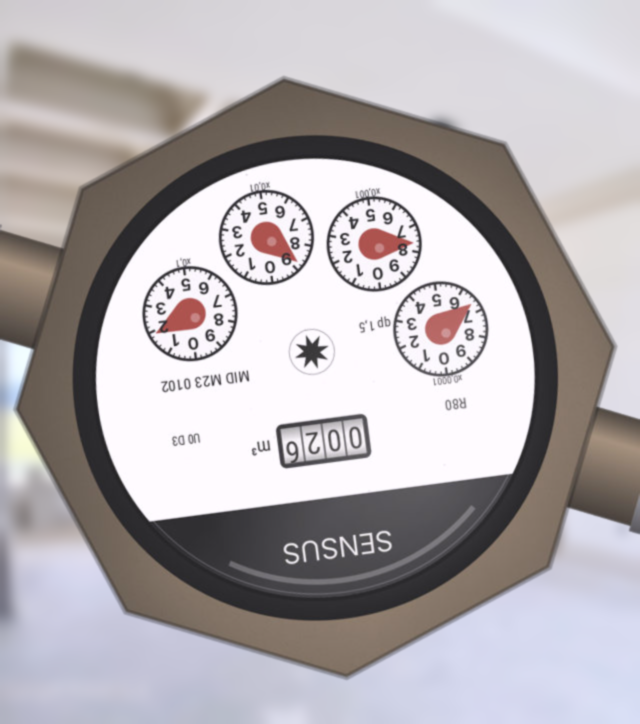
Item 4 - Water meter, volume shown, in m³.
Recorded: 26.1876 m³
